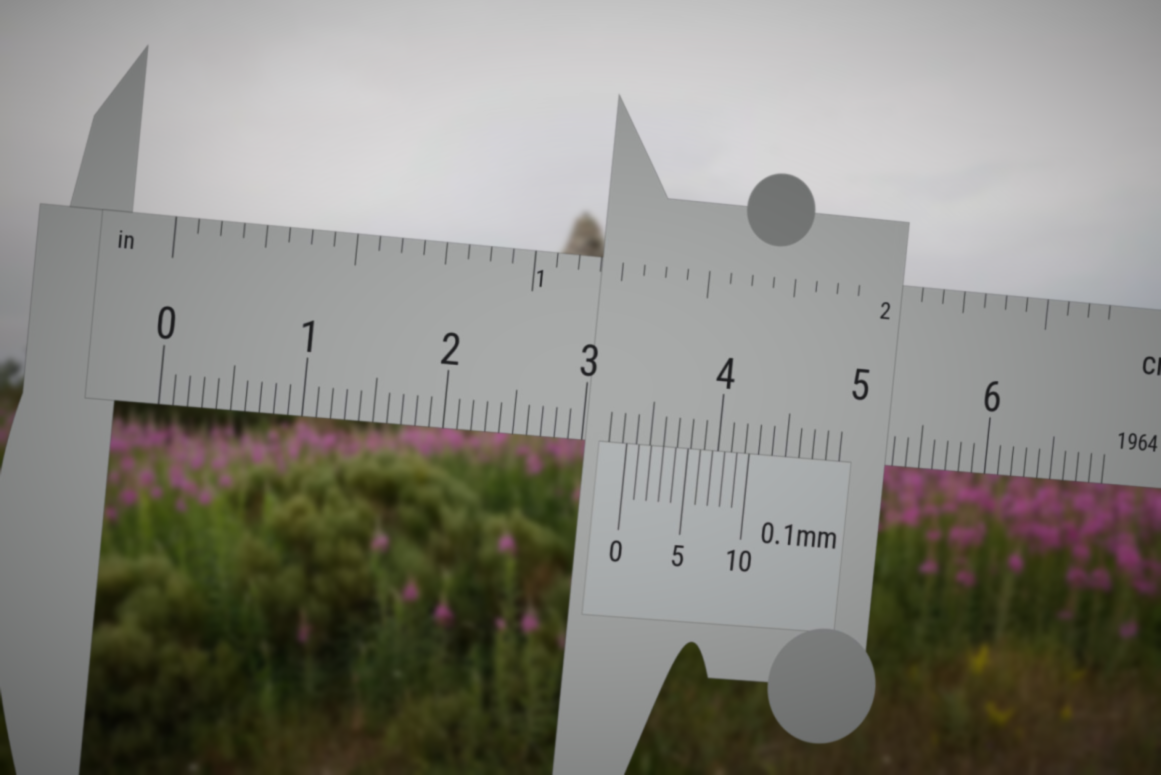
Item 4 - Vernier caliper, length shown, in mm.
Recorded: 33.3 mm
